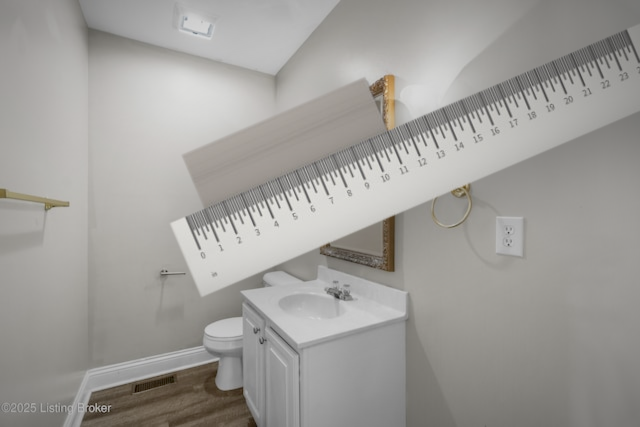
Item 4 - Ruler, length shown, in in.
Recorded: 10 in
